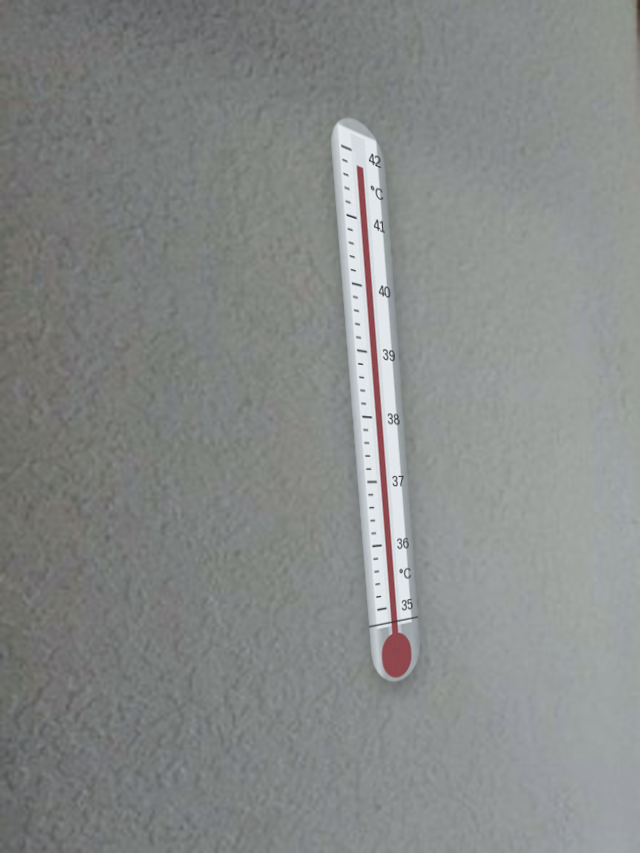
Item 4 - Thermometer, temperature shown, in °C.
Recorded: 41.8 °C
